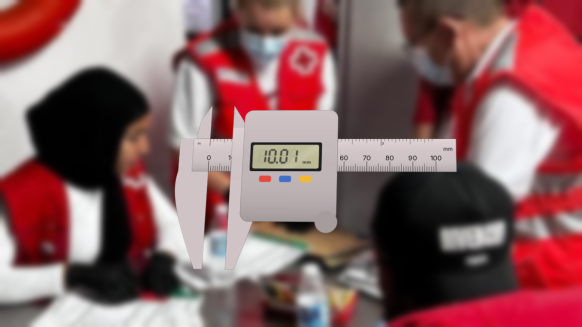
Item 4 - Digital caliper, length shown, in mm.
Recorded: 10.01 mm
